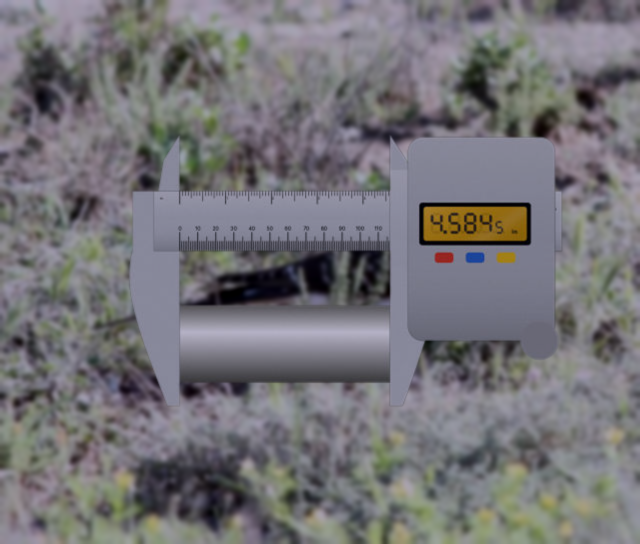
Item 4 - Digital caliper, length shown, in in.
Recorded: 4.5845 in
